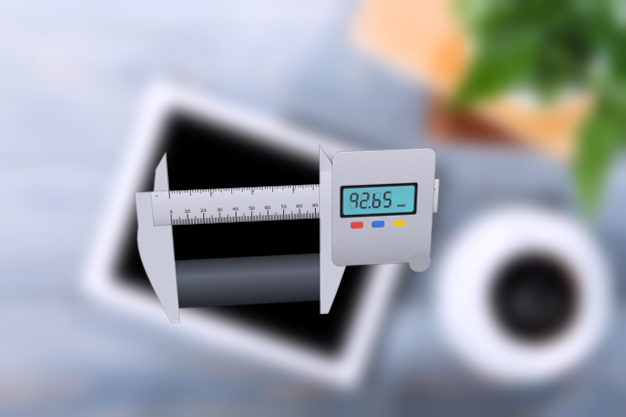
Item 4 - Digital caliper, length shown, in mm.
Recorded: 92.65 mm
